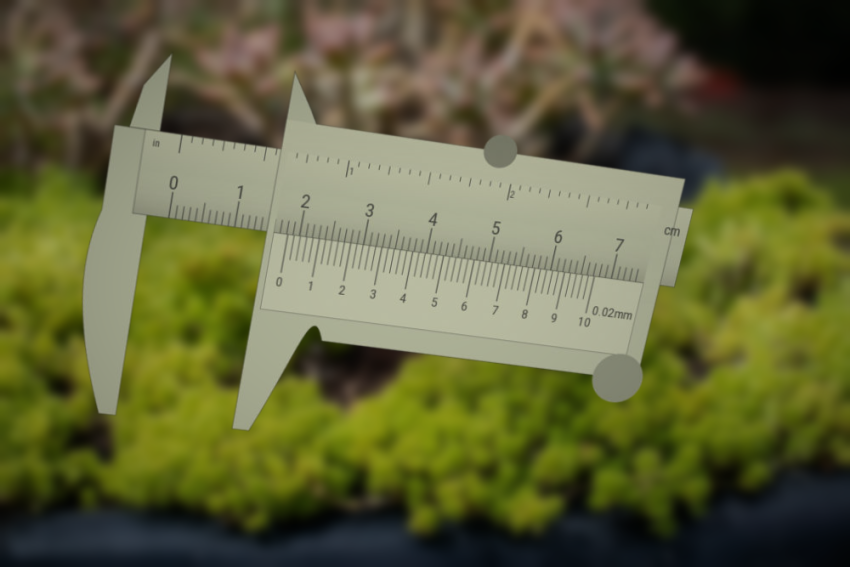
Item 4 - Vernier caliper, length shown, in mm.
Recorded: 18.2 mm
